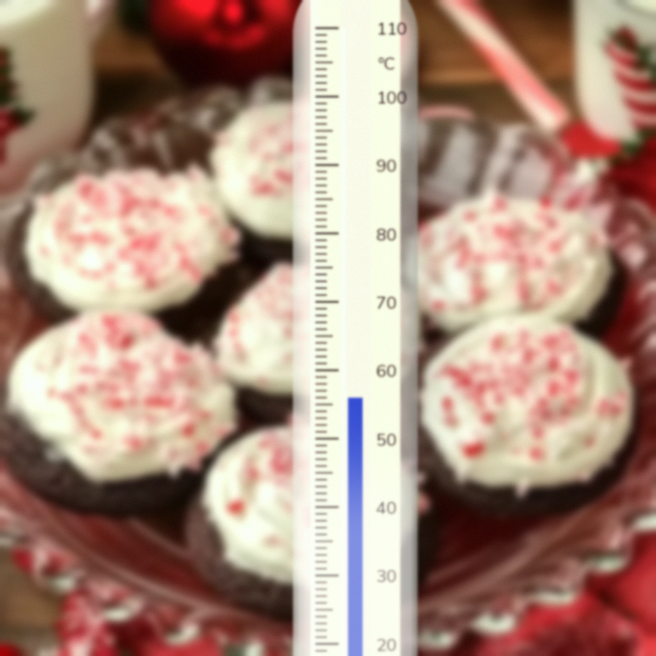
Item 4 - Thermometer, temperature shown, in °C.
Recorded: 56 °C
